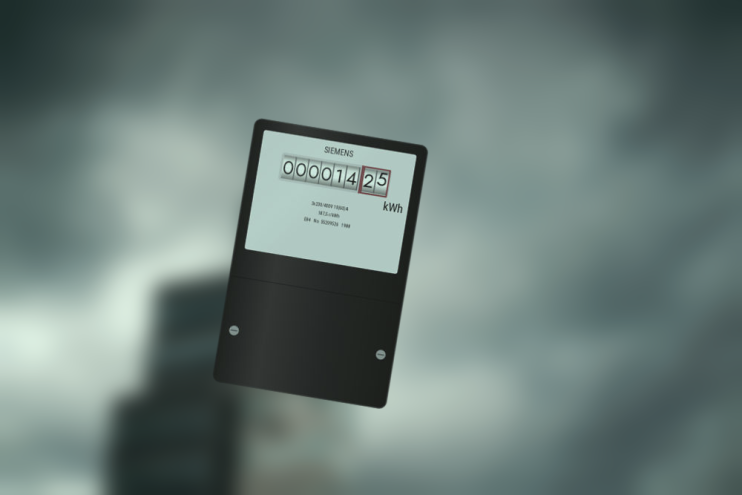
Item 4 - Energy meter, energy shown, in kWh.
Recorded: 14.25 kWh
